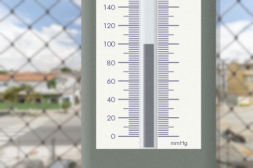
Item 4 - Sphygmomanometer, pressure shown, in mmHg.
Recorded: 100 mmHg
